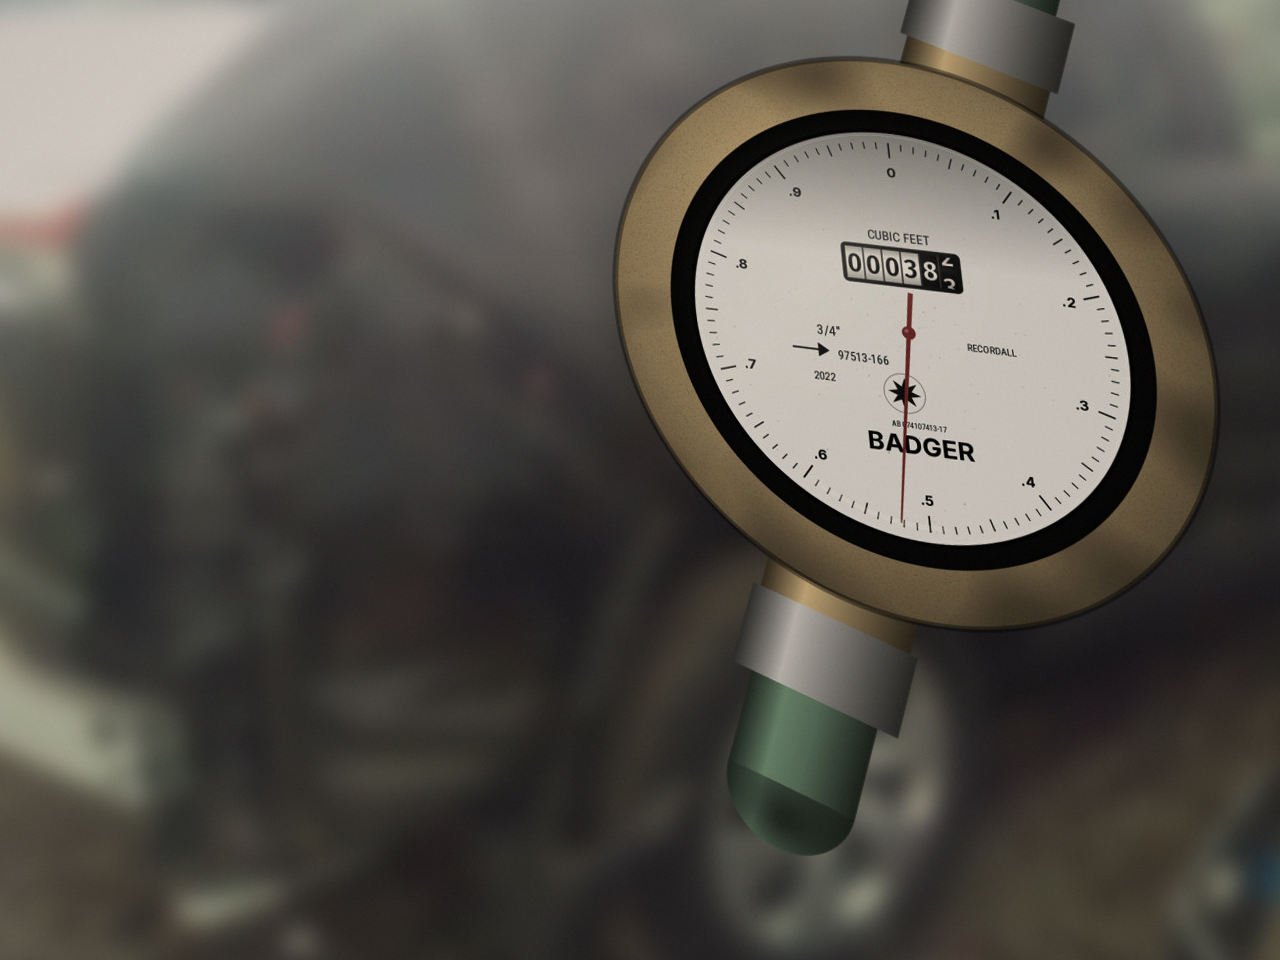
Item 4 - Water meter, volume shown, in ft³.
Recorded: 382.52 ft³
